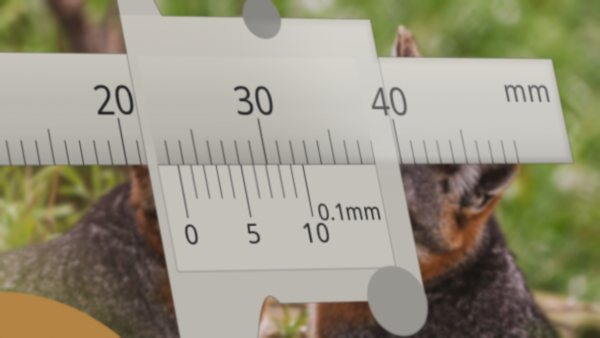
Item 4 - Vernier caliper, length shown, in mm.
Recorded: 23.6 mm
